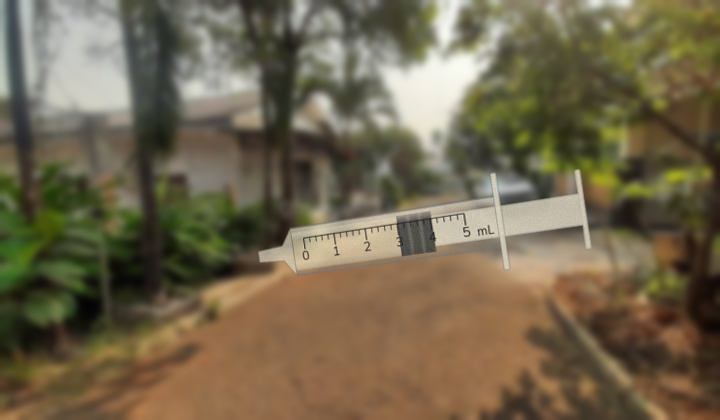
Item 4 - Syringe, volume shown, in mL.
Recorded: 3 mL
